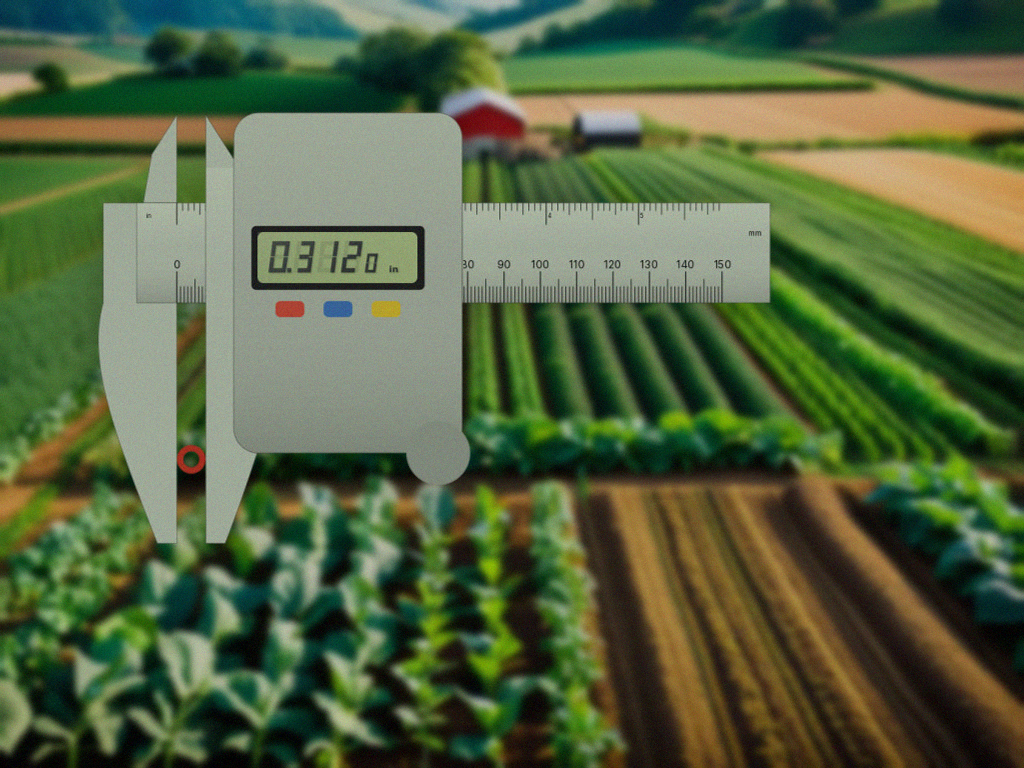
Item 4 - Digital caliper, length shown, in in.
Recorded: 0.3120 in
